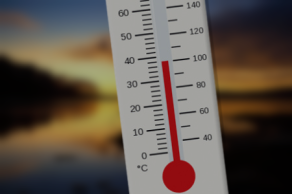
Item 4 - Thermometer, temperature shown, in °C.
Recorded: 38 °C
